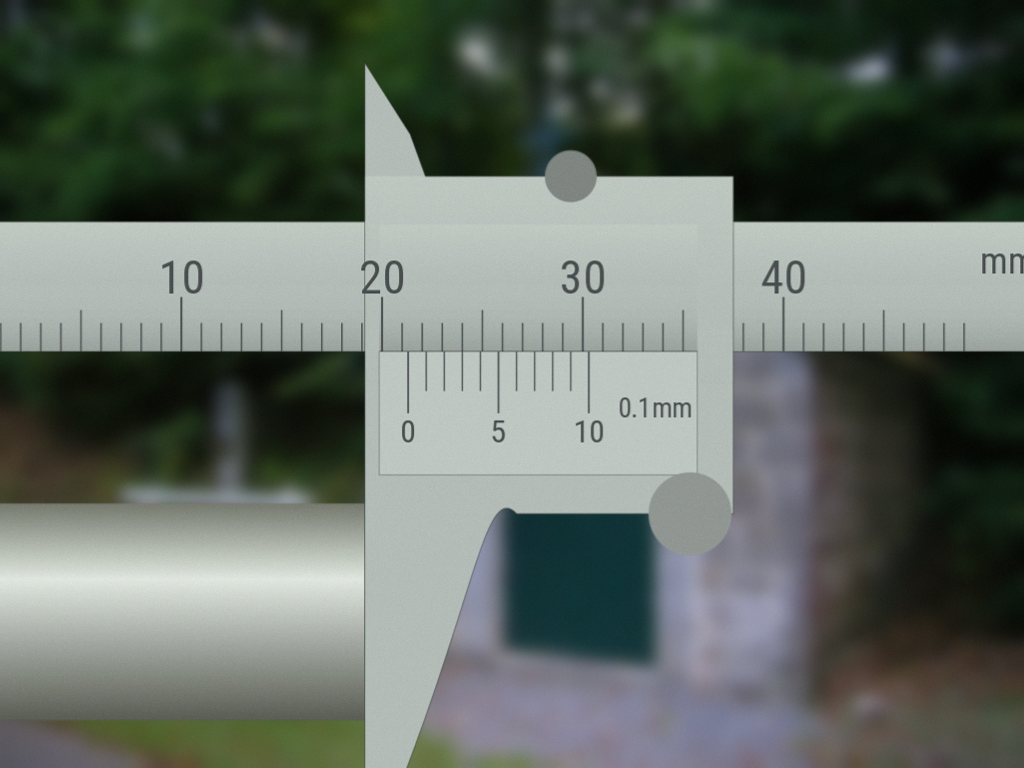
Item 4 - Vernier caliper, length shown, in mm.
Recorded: 21.3 mm
